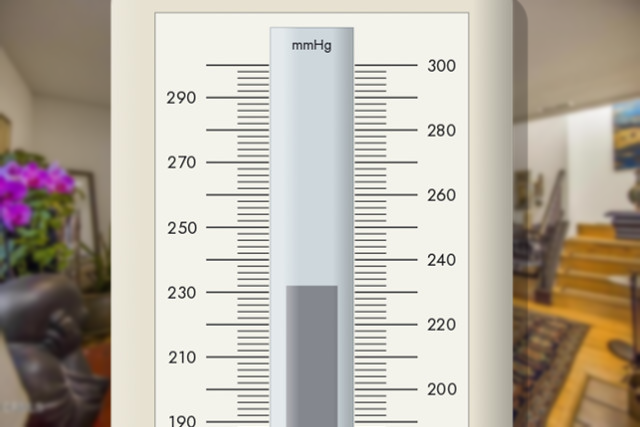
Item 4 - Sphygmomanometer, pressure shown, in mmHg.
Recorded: 232 mmHg
